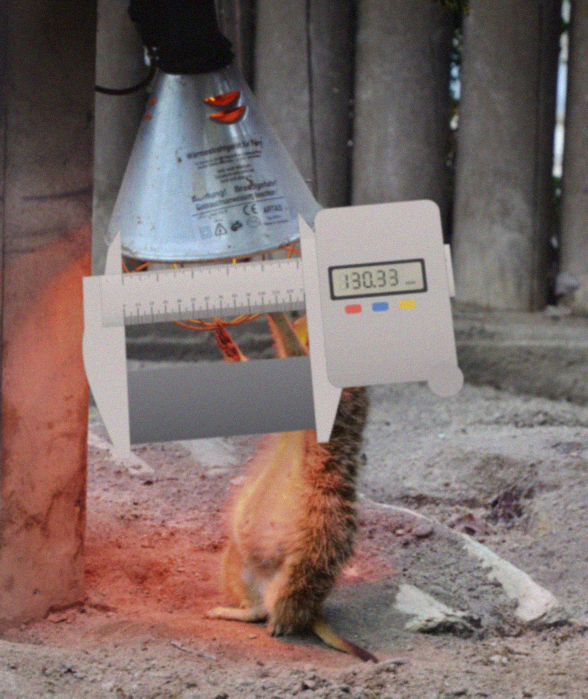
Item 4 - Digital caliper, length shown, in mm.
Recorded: 130.33 mm
